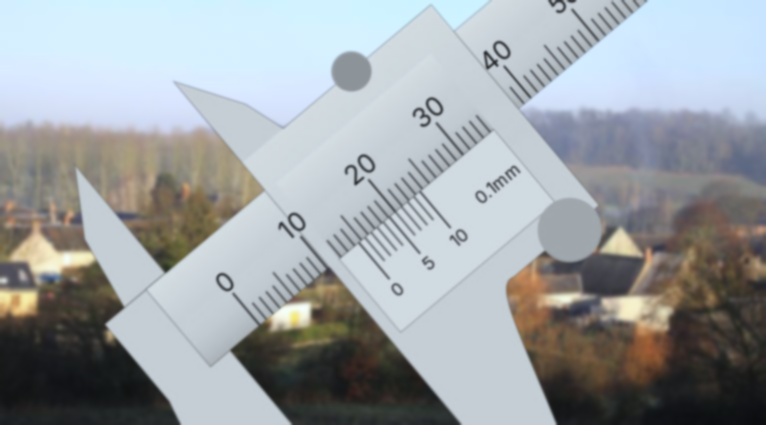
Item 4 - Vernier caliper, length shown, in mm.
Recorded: 14.6 mm
